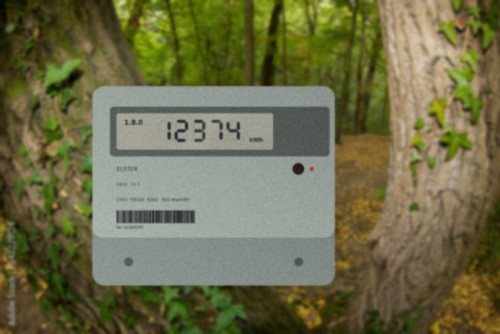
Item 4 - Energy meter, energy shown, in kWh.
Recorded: 12374 kWh
